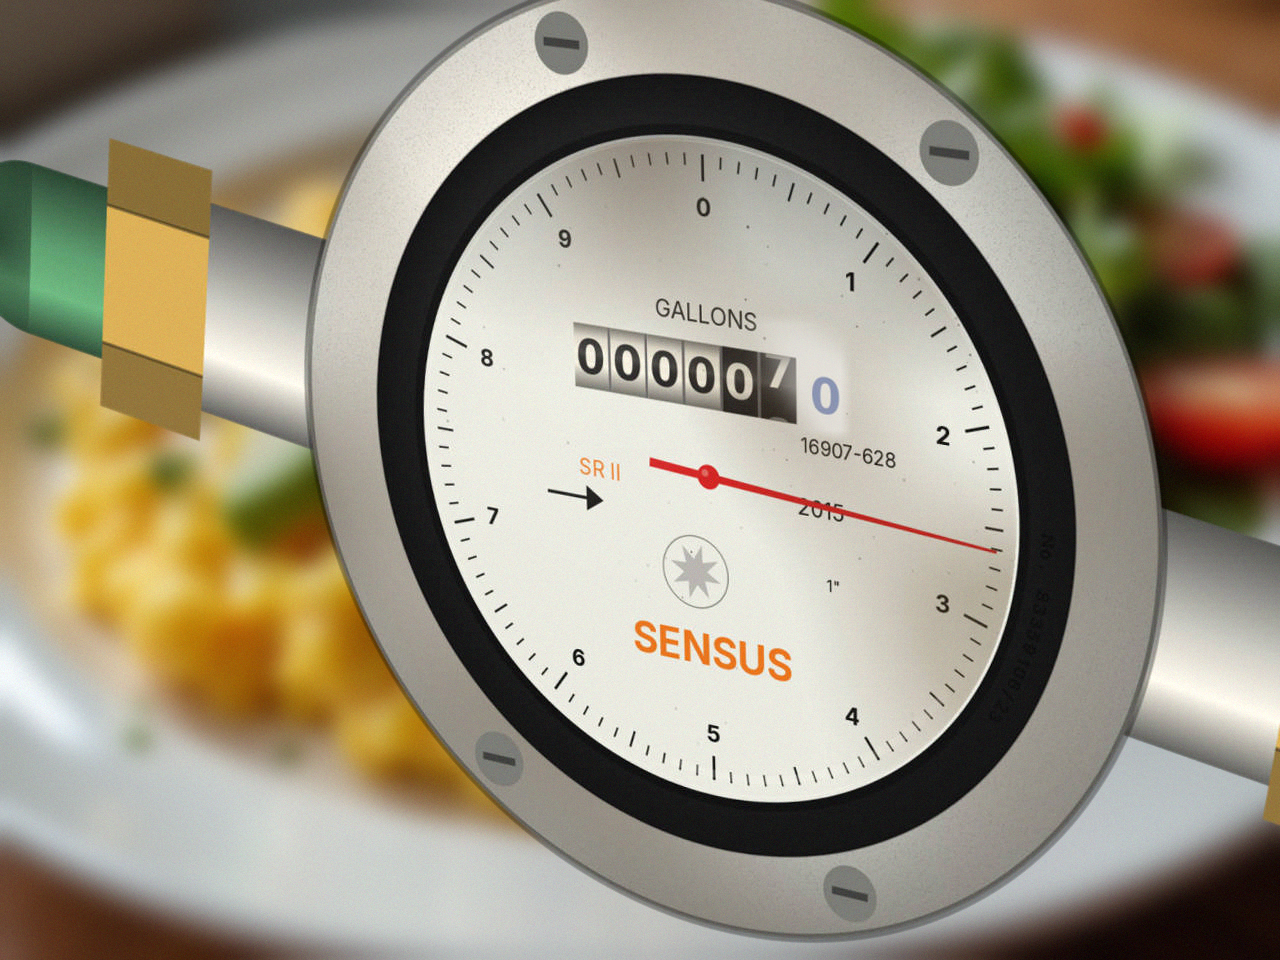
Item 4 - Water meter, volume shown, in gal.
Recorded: 72.6 gal
